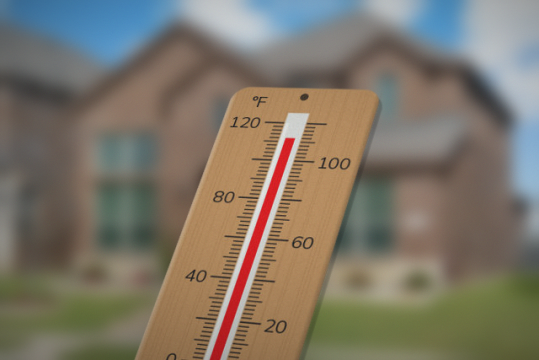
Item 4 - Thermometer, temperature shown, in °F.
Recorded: 112 °F
